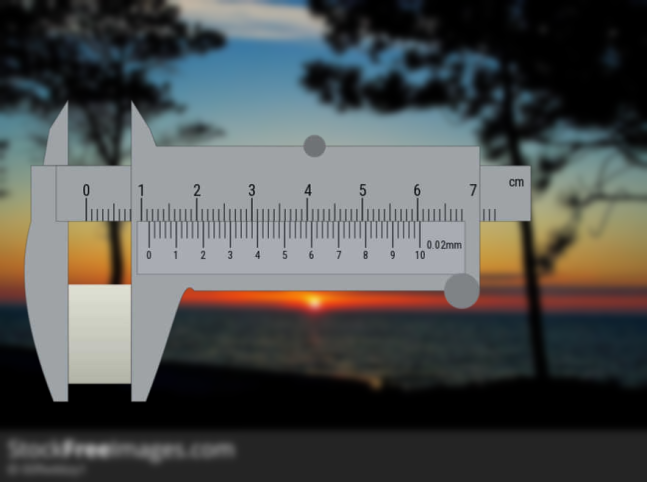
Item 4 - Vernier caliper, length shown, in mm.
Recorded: 11.4 mm
